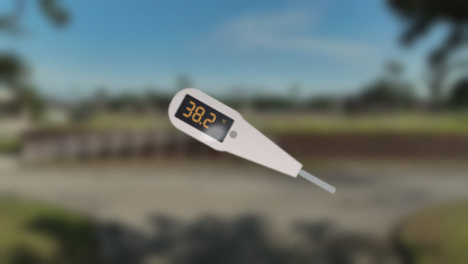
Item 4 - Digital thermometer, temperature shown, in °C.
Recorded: 38.2 °C
